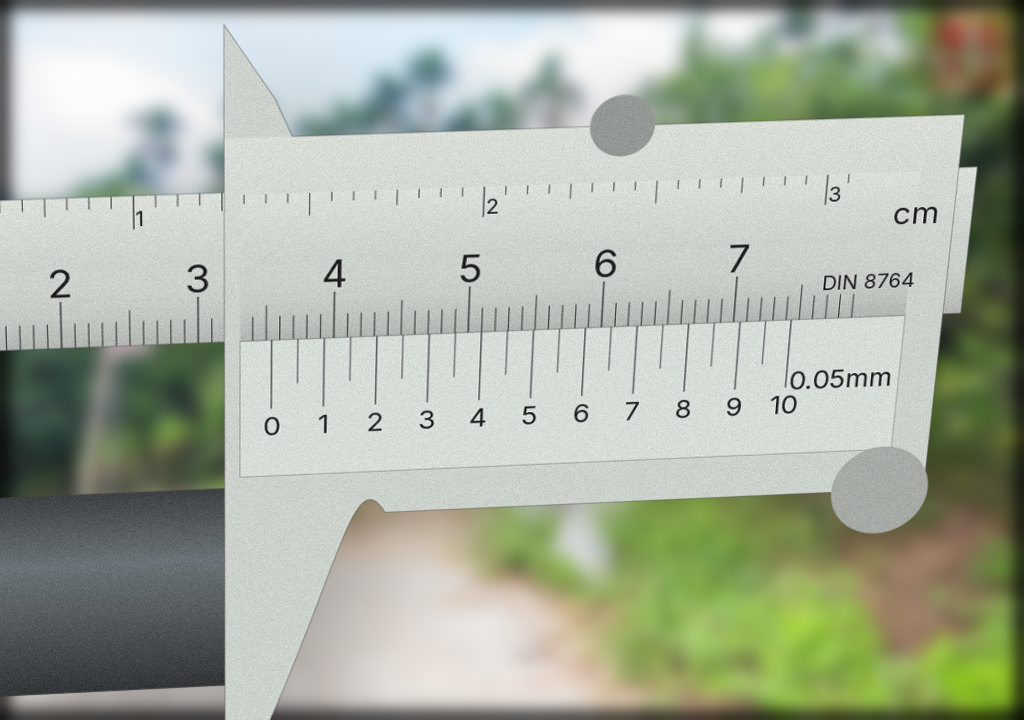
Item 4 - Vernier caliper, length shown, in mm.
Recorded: 35.4 mm
